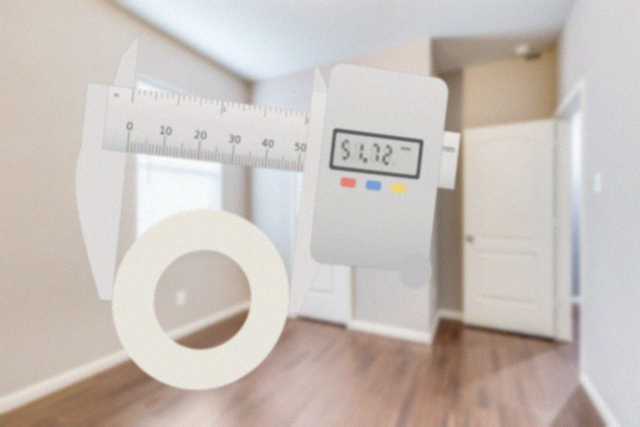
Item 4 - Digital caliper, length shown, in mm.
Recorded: 51.72 mm
